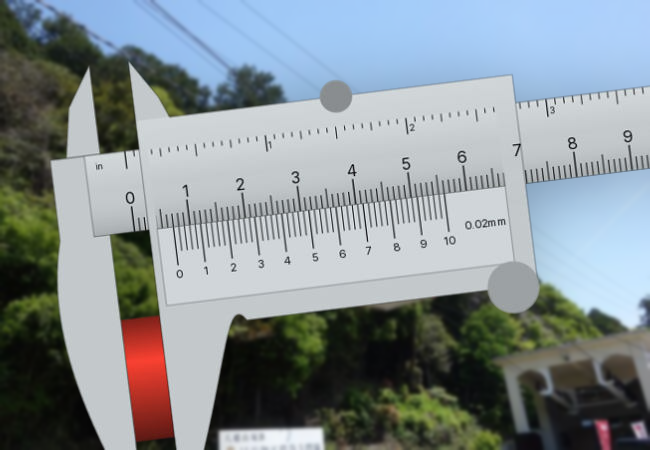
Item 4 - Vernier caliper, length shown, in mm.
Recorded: 7.0 mm
